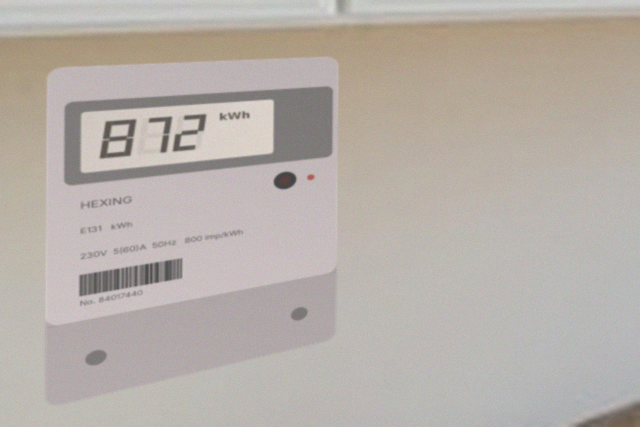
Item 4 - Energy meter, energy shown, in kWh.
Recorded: 872 kWh
